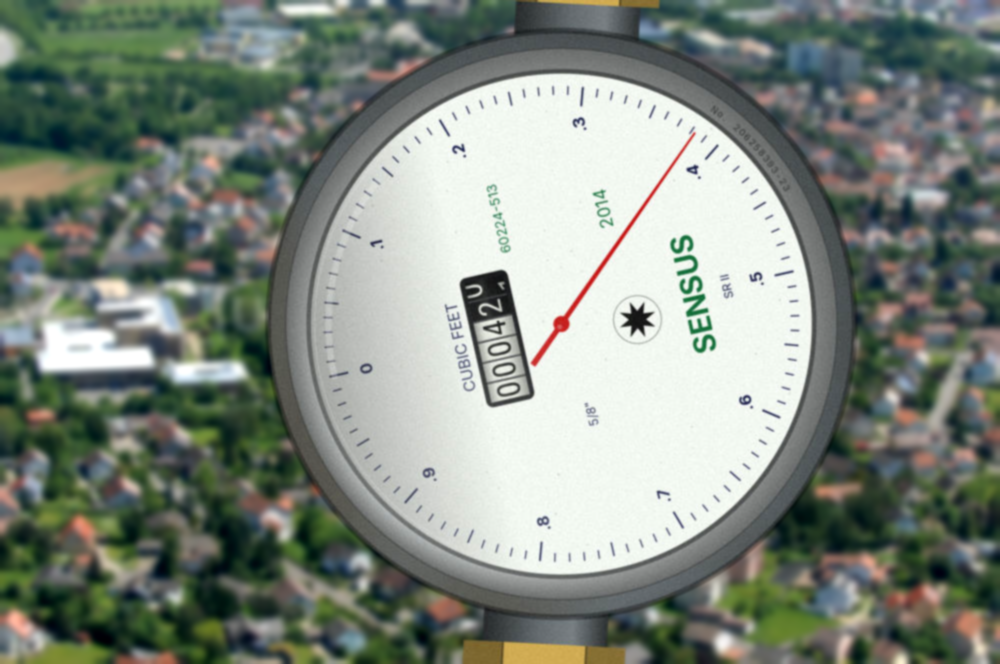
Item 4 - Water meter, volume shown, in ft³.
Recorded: 420.38 ft³
